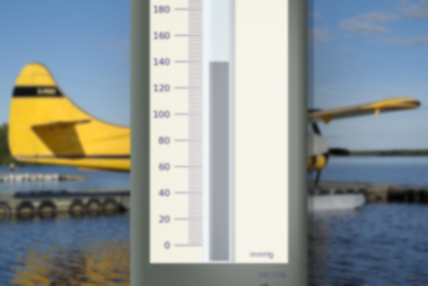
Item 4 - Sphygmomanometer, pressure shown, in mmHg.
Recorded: 140 mmHg
